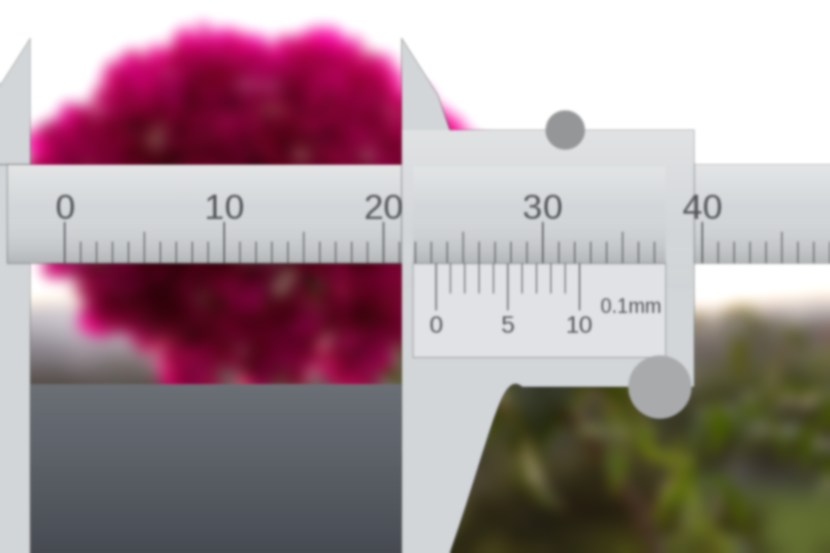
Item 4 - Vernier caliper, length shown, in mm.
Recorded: 23.3 mm
